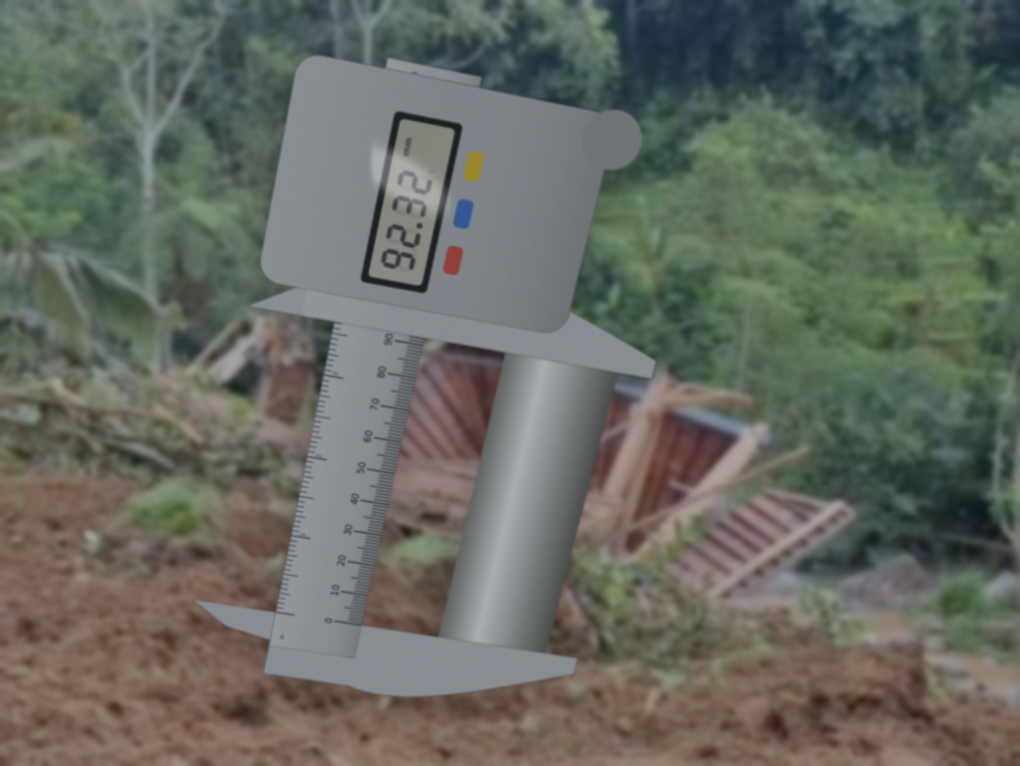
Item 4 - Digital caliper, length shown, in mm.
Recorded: 92.32 mm
